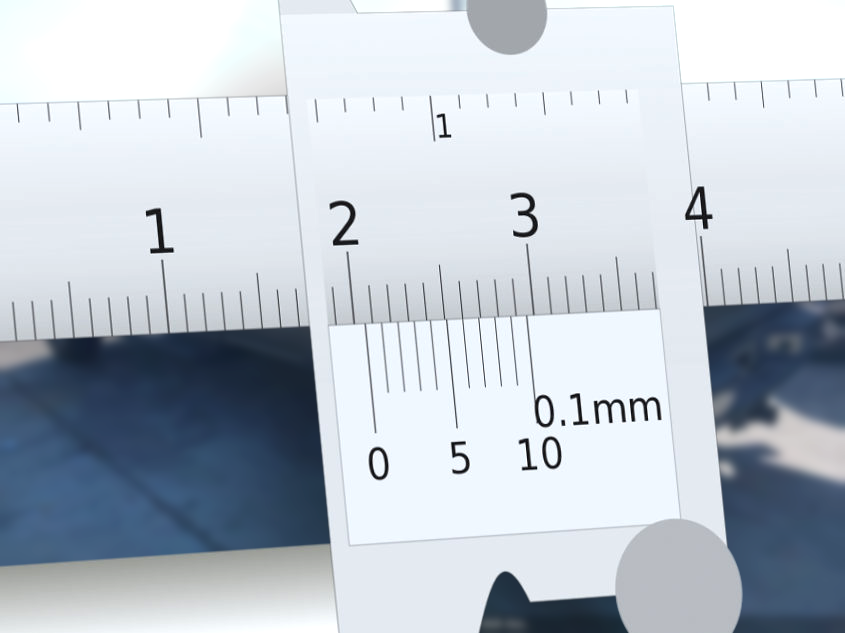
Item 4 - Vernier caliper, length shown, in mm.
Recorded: 20.6 mm
